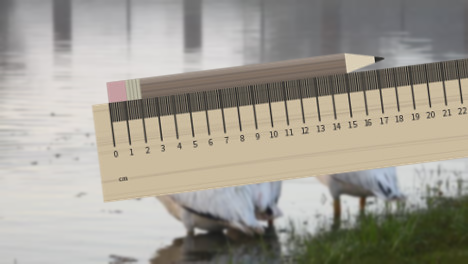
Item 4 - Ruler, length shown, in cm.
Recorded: 17.5 cm
